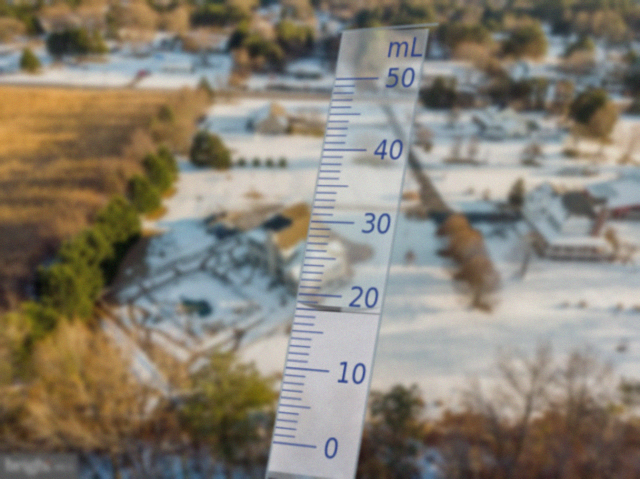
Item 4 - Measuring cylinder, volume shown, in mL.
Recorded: 18 mL
